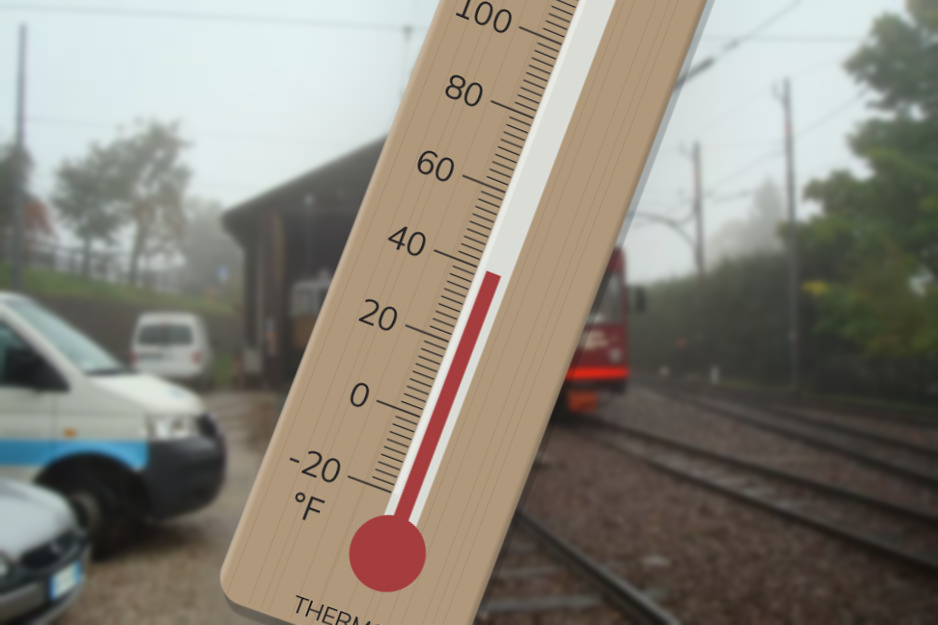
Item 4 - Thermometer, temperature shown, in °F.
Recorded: 40 °F
